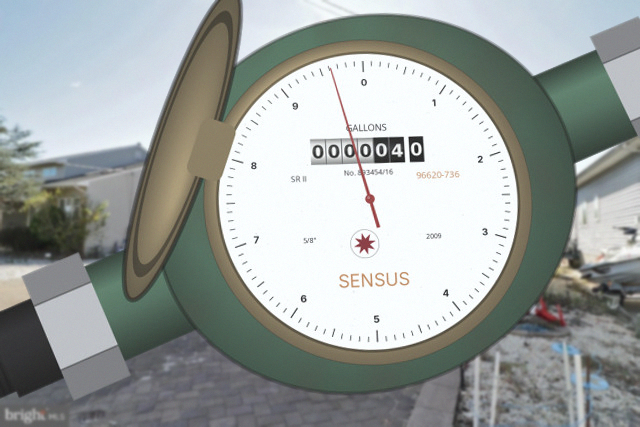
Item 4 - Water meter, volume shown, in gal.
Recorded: 39.6 gal
